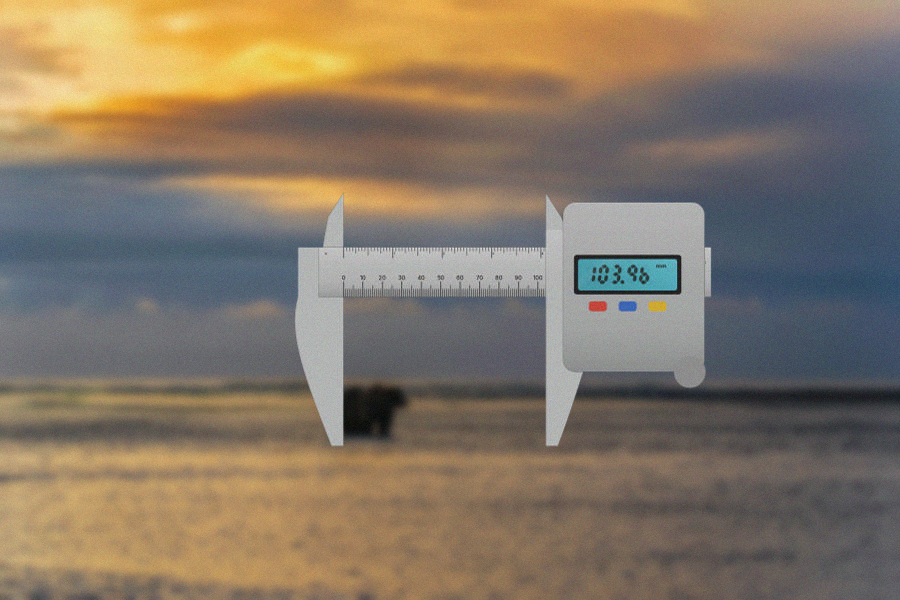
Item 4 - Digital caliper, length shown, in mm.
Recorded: 103.96 mm
